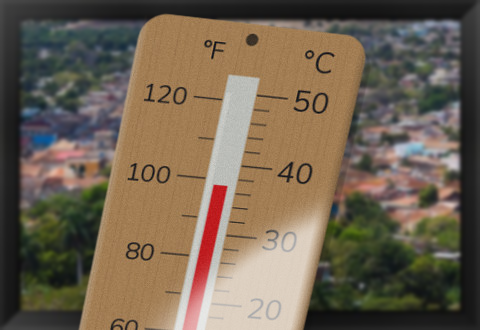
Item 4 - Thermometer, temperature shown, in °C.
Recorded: 37 °C
